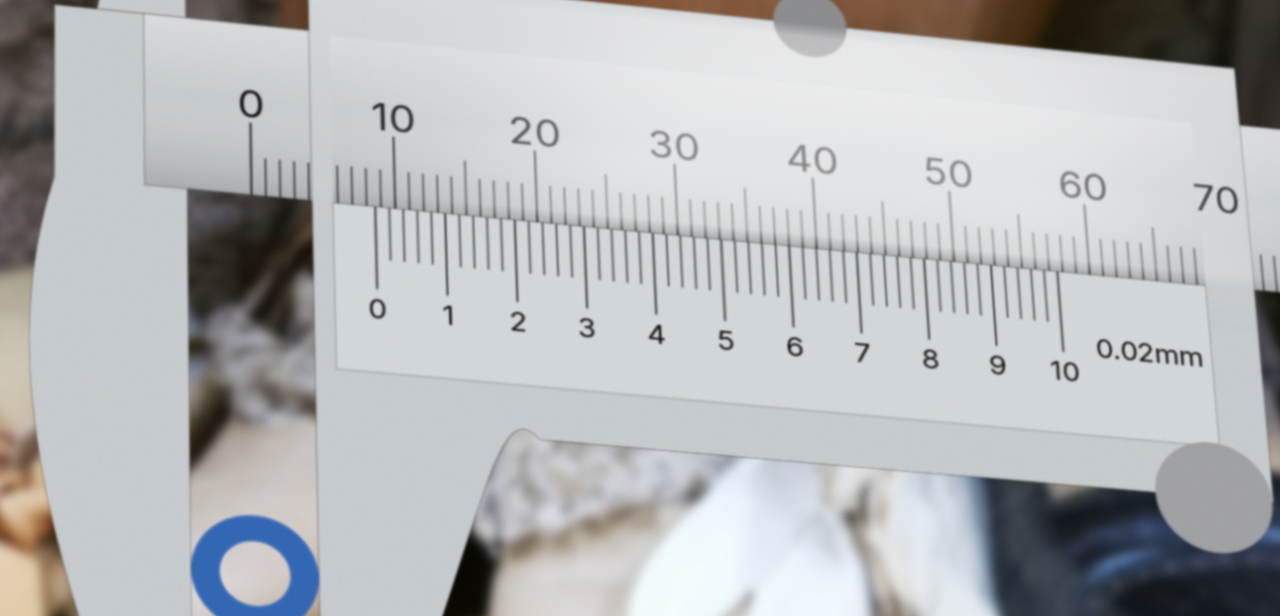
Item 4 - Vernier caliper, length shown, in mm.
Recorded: 8.6 mm
